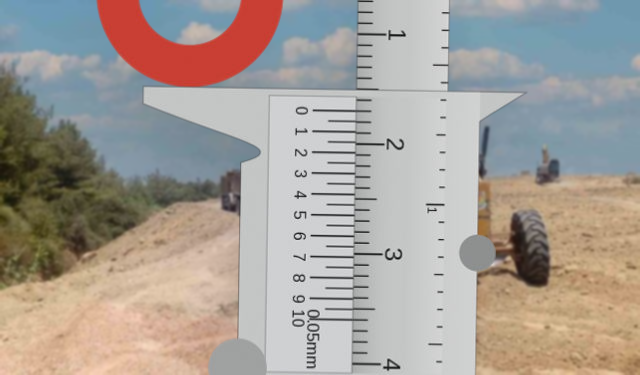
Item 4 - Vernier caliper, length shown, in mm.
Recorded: 17.0 mm
